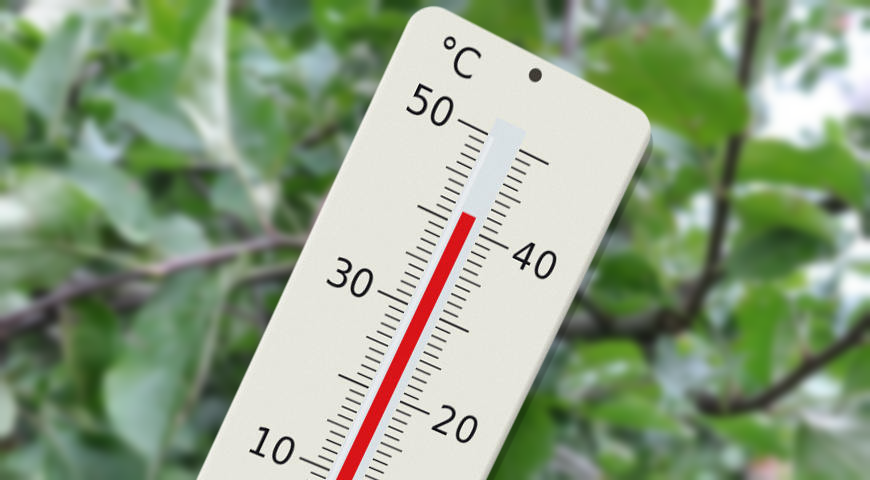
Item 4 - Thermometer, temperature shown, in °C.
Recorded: 41.5 °C
